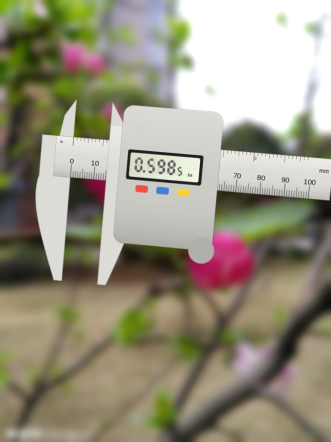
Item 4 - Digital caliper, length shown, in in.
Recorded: 0.5985 in
